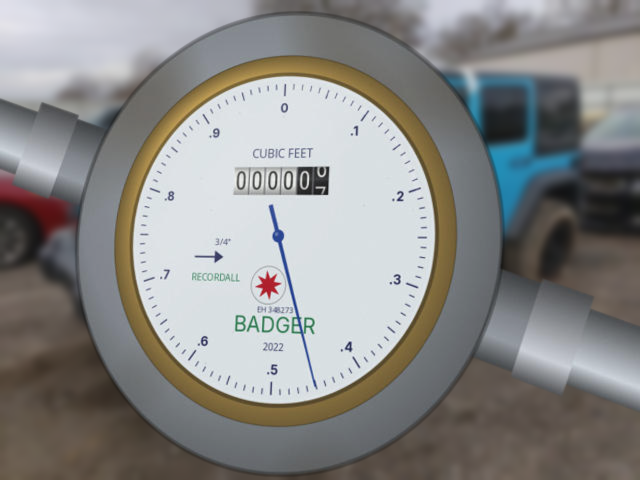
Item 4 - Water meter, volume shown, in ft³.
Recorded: 6.45 ft³
